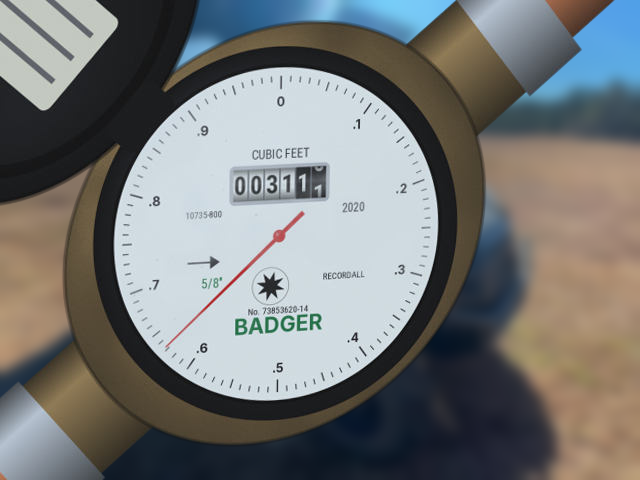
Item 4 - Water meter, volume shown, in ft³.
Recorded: 3110.63 ft³
